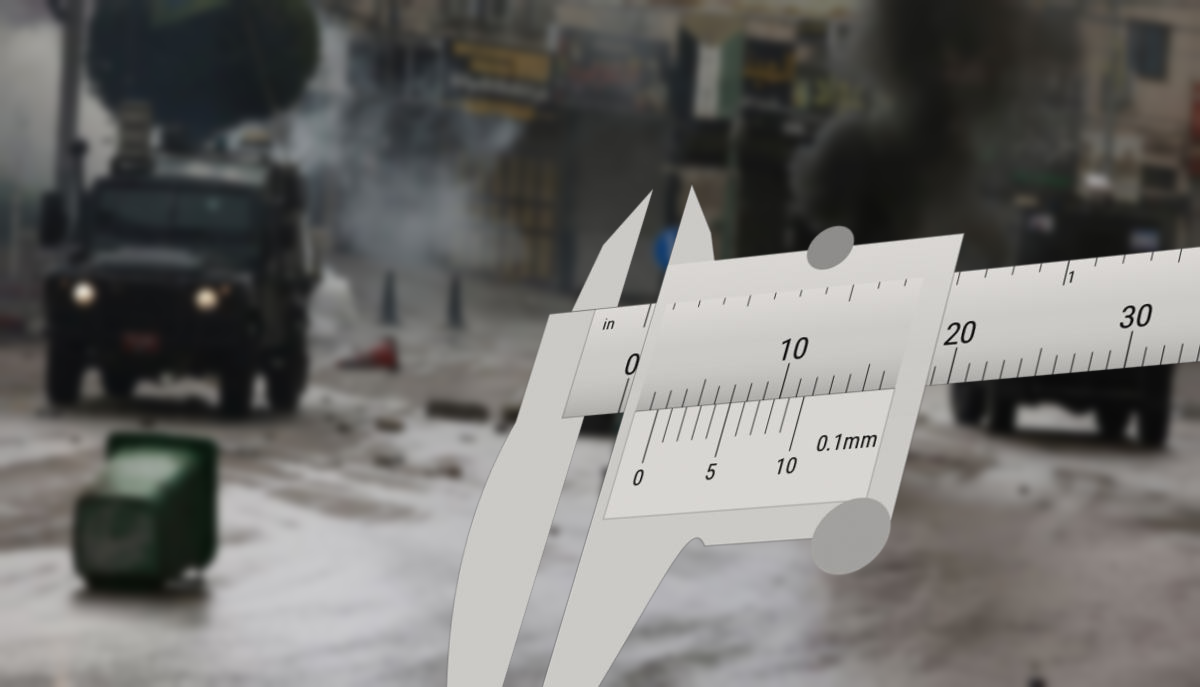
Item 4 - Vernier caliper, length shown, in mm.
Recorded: 2.5 mm
